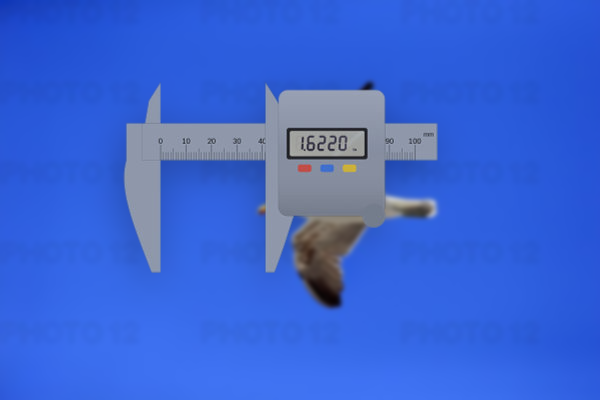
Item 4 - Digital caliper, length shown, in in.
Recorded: 1.6220 in
